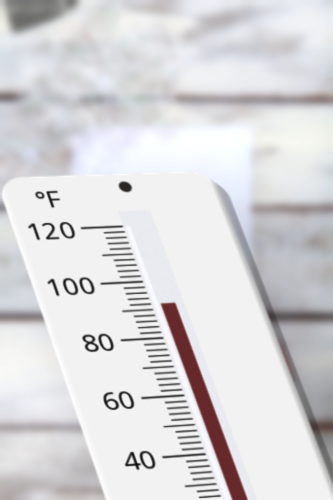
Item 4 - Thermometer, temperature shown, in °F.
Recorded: 92 °F
